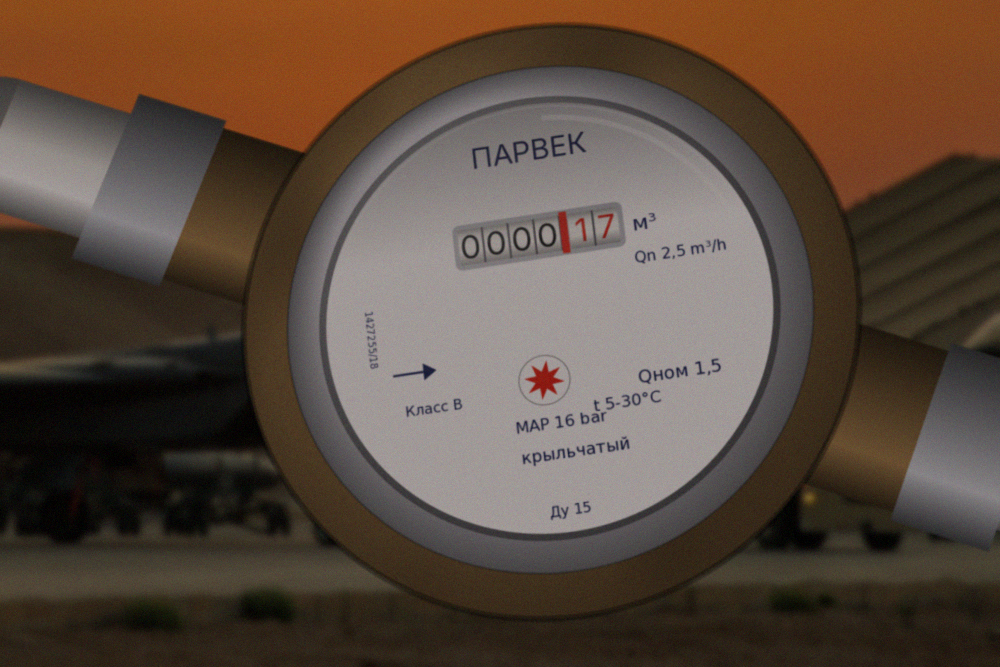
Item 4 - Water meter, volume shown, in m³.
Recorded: 0.17 m³
